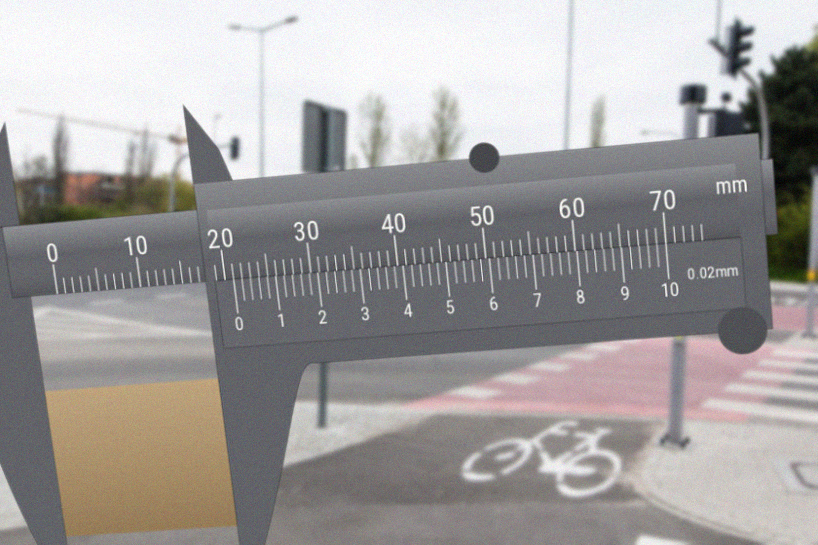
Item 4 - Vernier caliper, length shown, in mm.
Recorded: 21.0 mm
